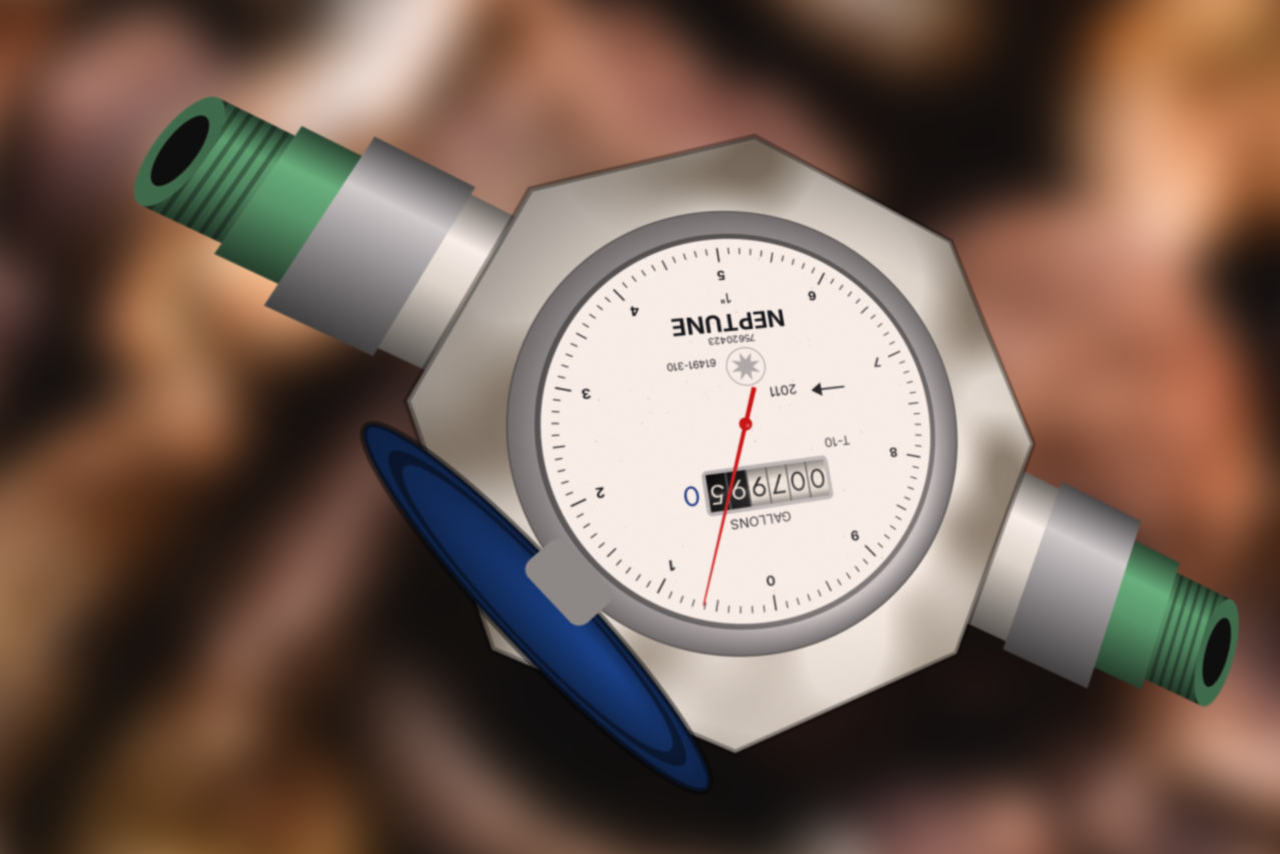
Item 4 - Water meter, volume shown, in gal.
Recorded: 79950.6 gal
